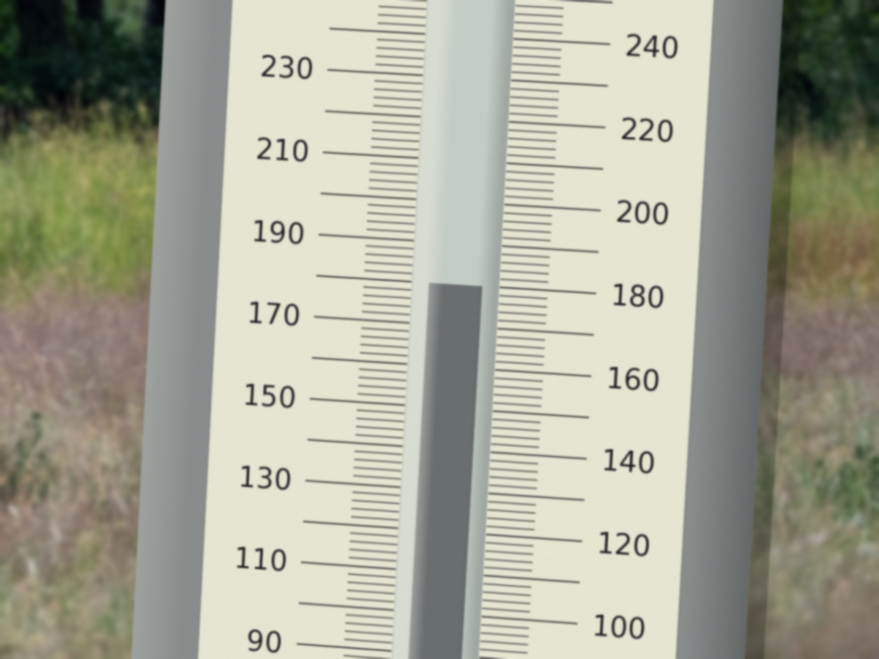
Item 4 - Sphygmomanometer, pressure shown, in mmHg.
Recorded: 180 mmHg
